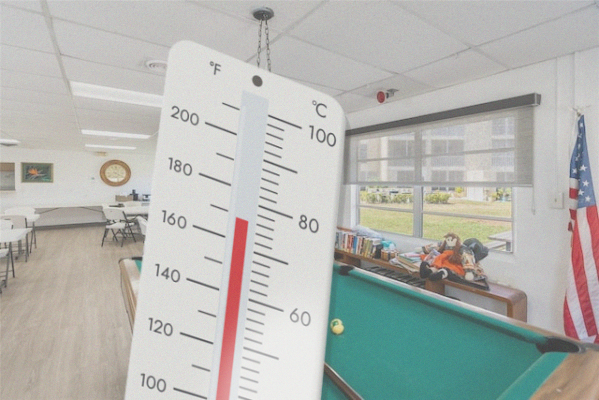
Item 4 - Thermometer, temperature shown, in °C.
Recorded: 76 °C
